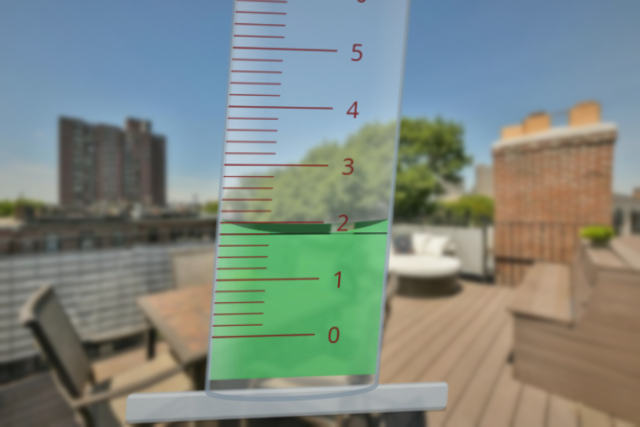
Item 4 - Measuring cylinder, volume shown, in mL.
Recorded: 1.8 mL
